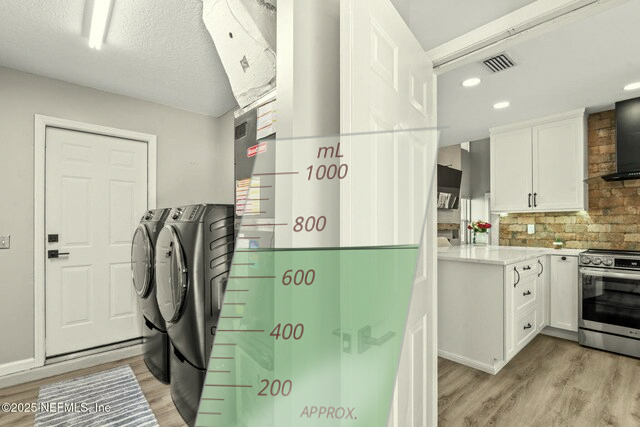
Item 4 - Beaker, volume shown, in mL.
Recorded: 700 mL
